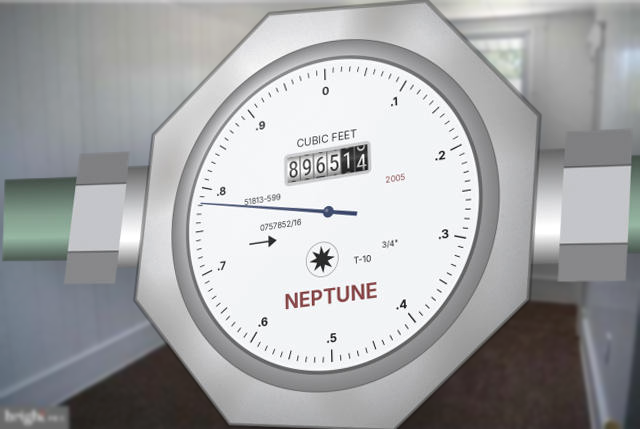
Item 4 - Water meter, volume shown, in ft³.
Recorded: 896513.78 ft³
